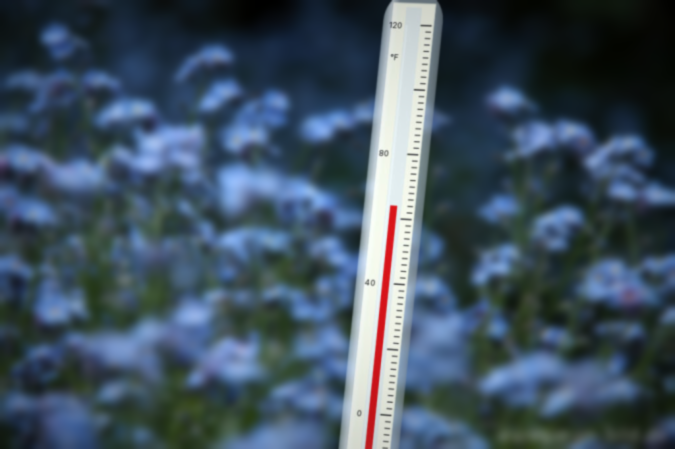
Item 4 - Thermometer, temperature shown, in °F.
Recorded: 64 °F
